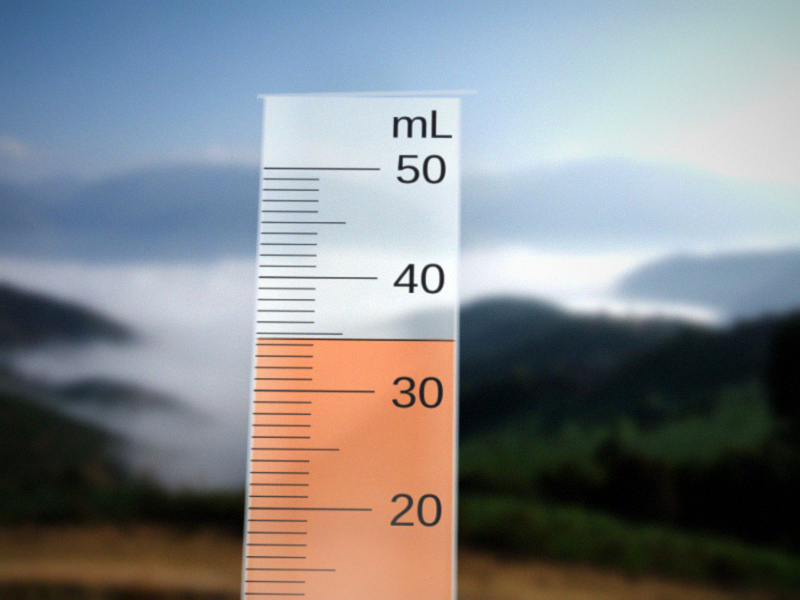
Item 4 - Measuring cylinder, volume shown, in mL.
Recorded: 34.5 mL
